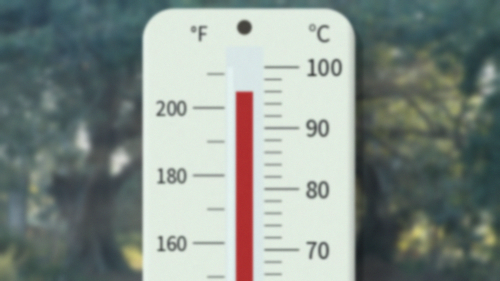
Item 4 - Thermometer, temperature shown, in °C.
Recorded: 96 °C
